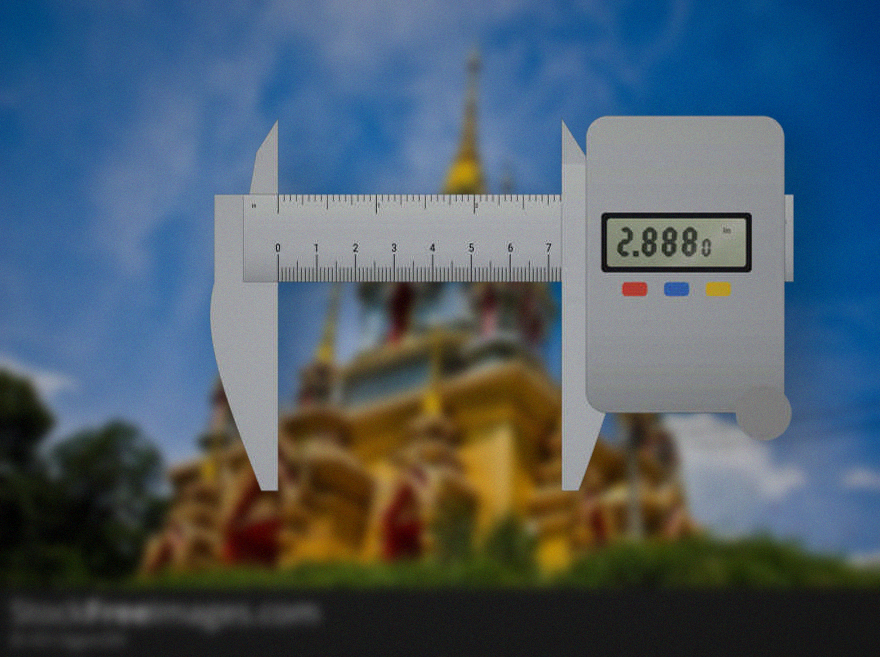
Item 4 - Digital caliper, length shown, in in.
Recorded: 2.8880 in
